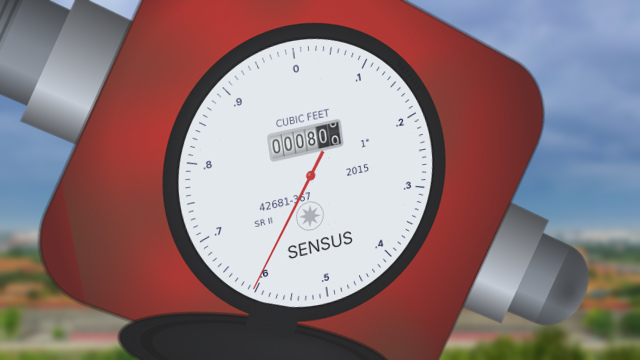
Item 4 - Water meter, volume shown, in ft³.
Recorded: 808.60 ft³
